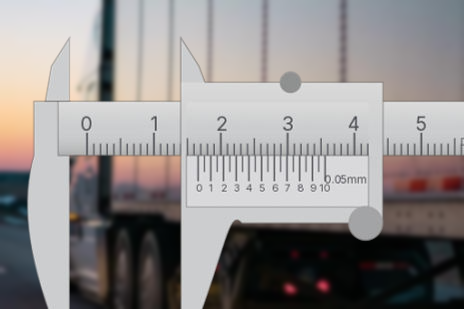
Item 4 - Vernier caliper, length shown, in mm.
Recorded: 16.6 mm
